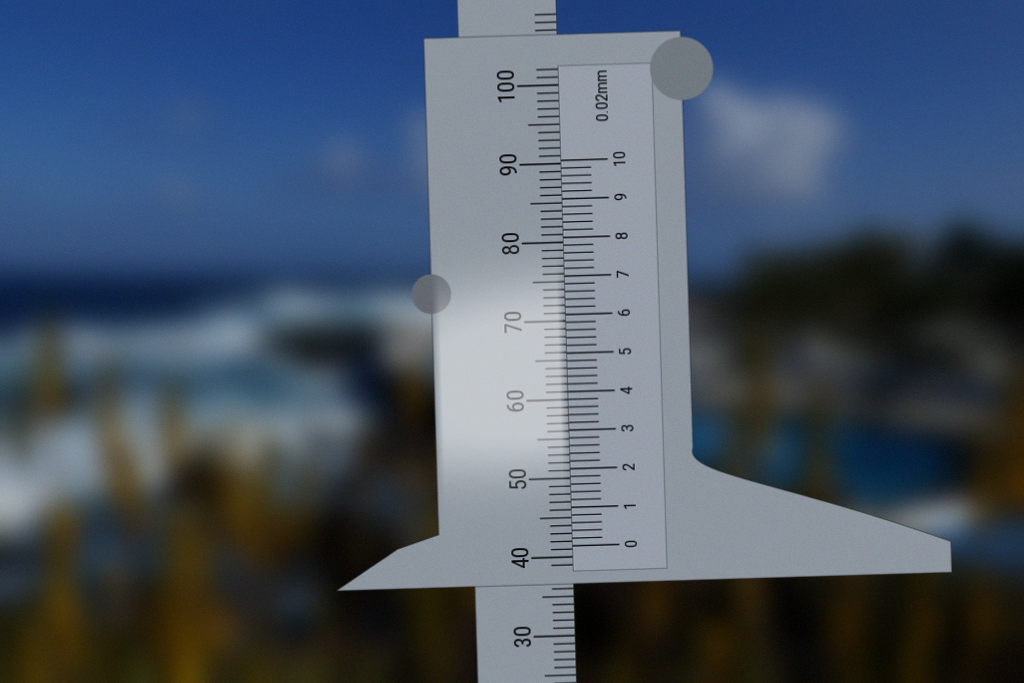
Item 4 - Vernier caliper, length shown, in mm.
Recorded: 41.4 mm
